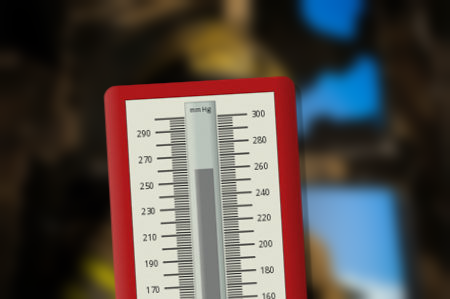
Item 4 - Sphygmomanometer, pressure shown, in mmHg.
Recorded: 260 mmHg
